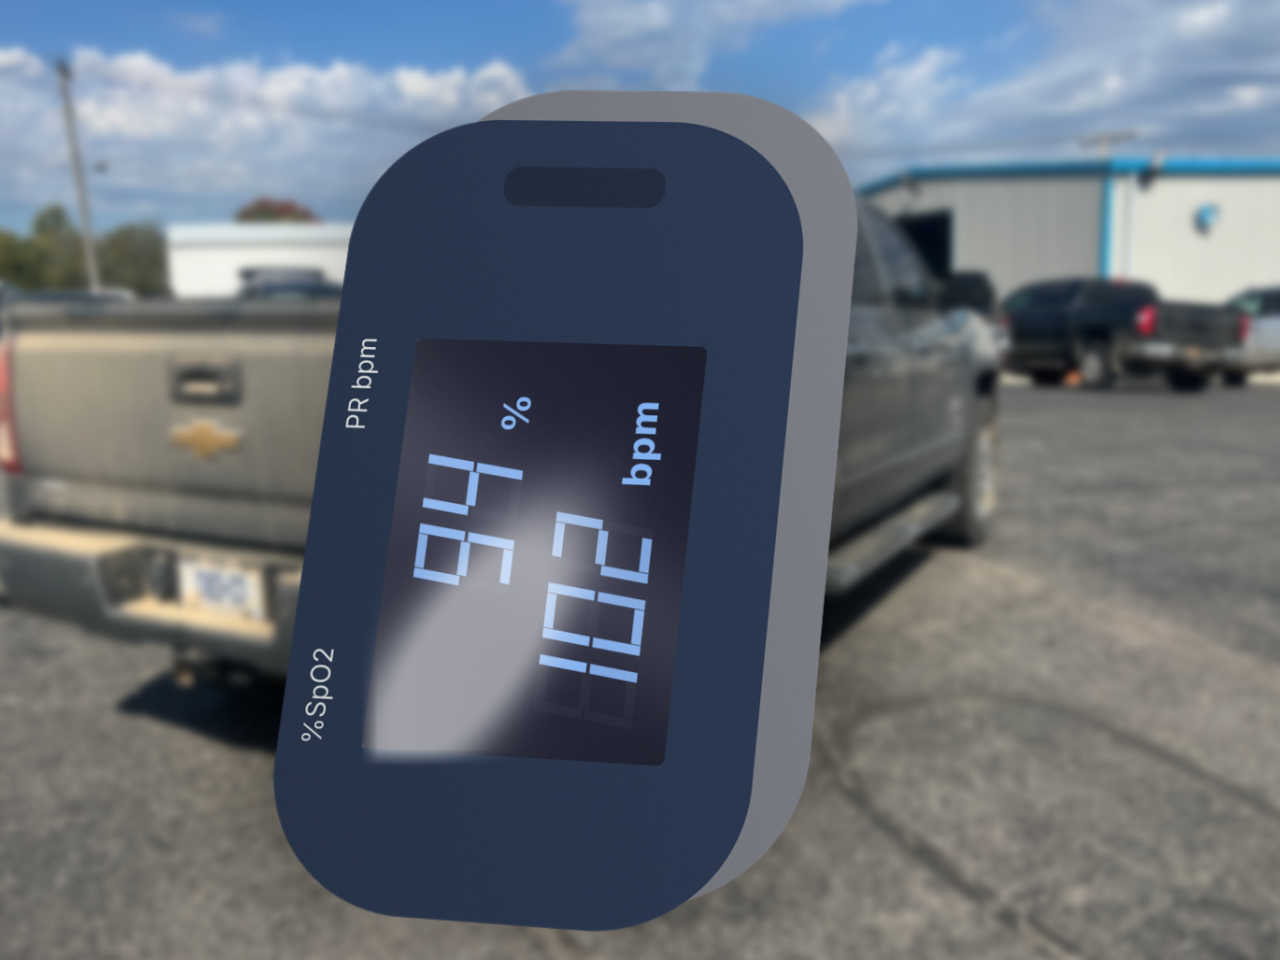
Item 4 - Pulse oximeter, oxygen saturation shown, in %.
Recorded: 94 %
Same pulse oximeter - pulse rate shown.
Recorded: 102 bpm
